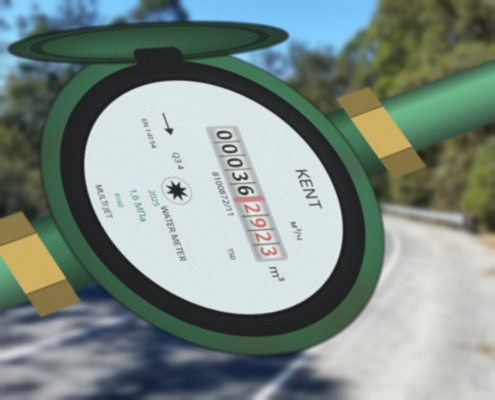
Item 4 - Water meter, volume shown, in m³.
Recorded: 36.2923 m³
